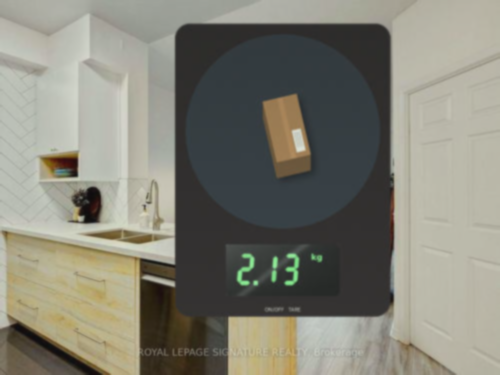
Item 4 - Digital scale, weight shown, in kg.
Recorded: 2.13 kg
